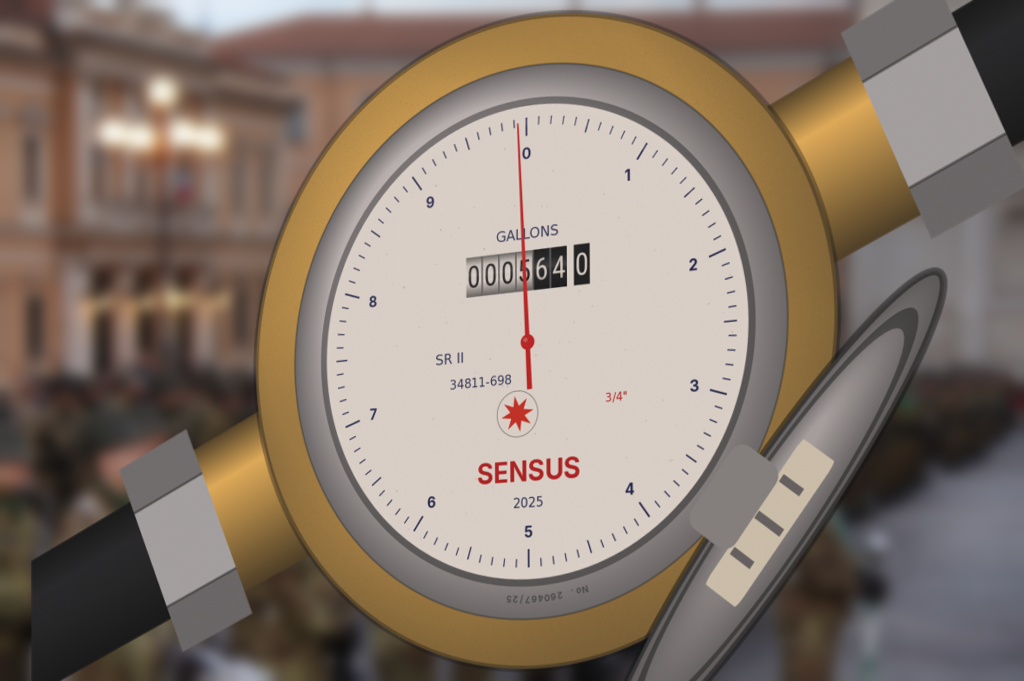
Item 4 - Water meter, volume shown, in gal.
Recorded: 5639.9 gal
